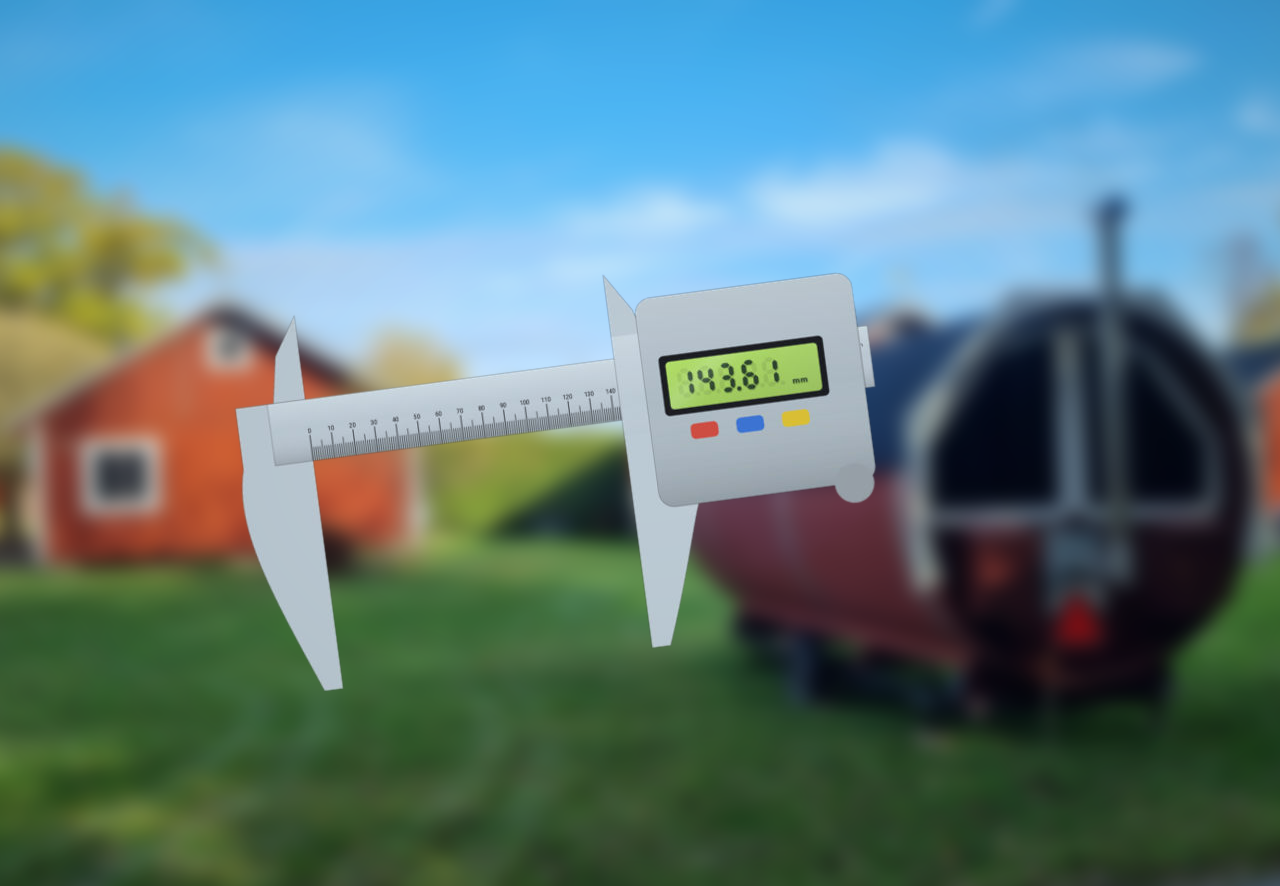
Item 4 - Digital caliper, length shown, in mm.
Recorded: 143.61 mm
